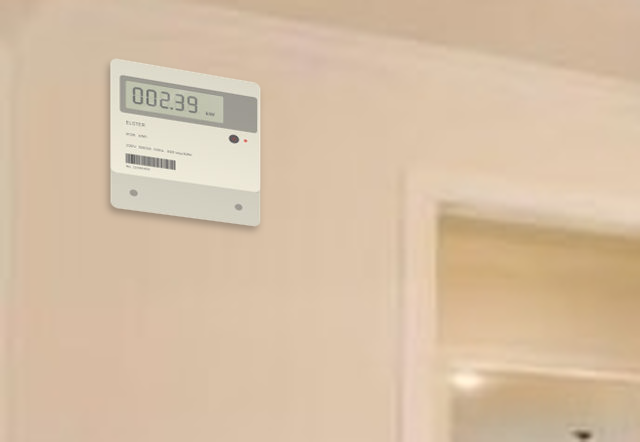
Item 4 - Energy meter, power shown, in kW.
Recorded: 2.39 kW
